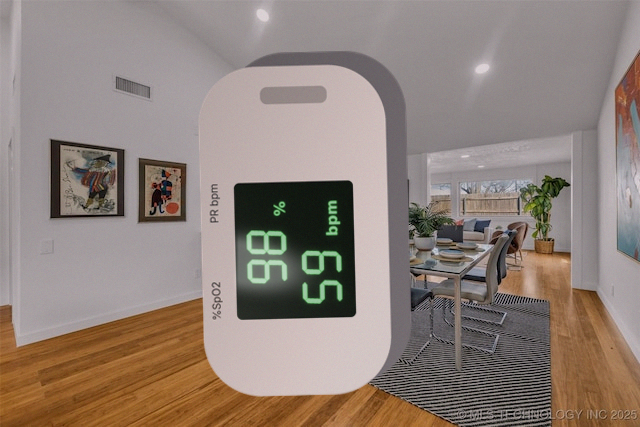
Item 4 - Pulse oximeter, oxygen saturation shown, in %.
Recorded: 98 %
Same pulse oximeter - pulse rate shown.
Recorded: 59 bpm
